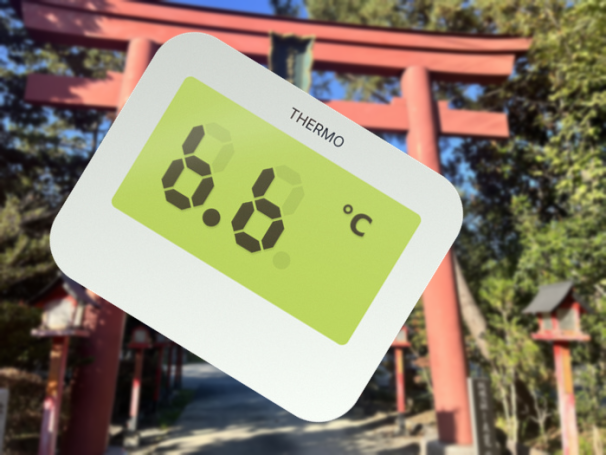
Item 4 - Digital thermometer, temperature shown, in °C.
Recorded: 6.6 °C
